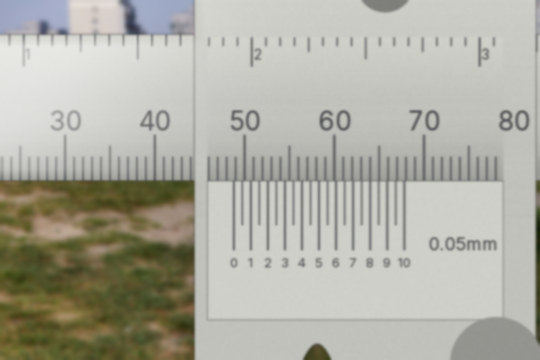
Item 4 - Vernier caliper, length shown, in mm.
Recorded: 48.8 mm
